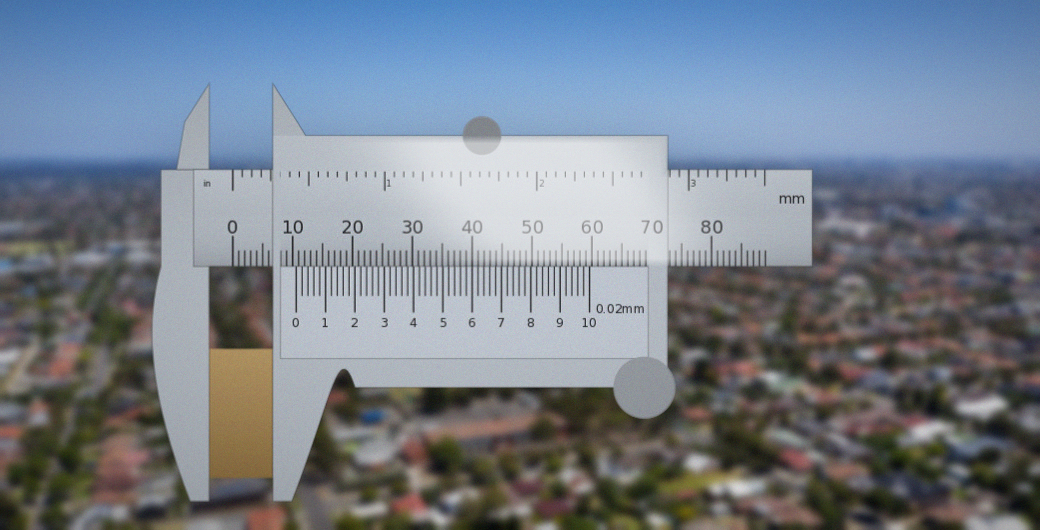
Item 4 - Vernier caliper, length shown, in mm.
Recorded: 10.6 mm
